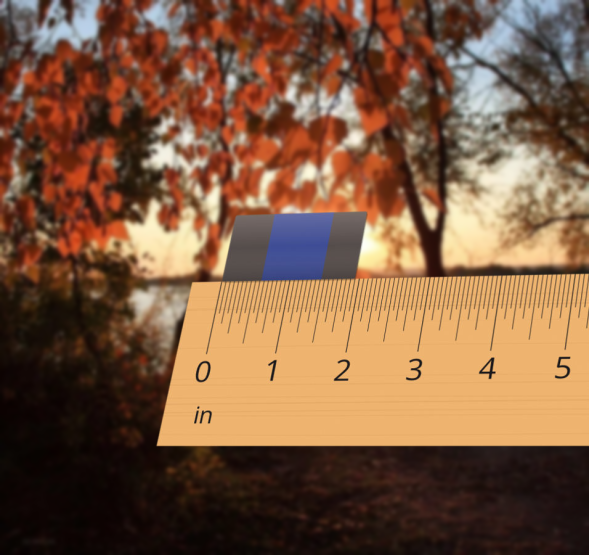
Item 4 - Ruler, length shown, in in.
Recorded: 1.9375 in
